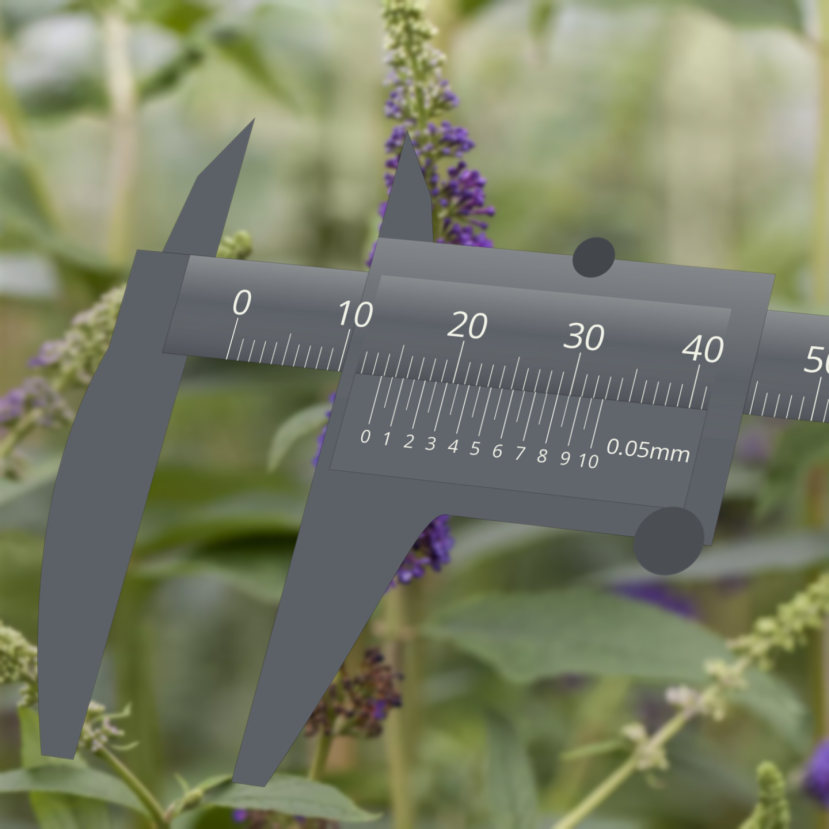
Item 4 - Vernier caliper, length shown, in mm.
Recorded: 13.8 mm
